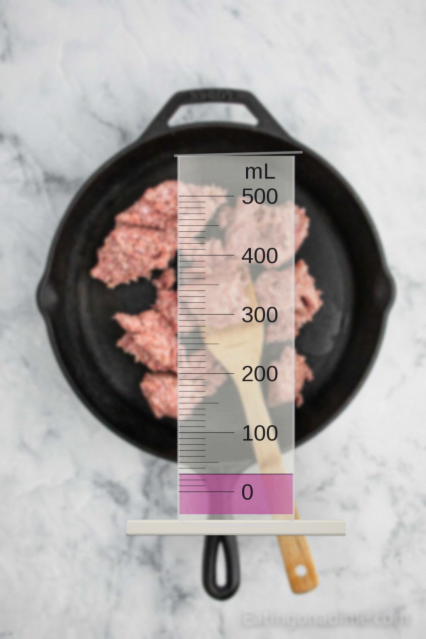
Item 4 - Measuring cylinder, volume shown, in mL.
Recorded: 30 mL
